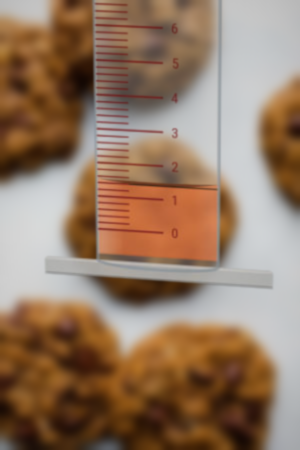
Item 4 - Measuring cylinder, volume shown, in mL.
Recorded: 1.4 mL
